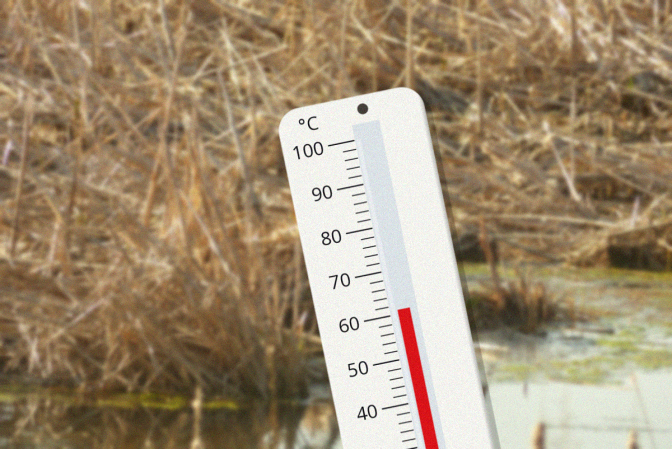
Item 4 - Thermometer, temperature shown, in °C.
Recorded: 61 °C
